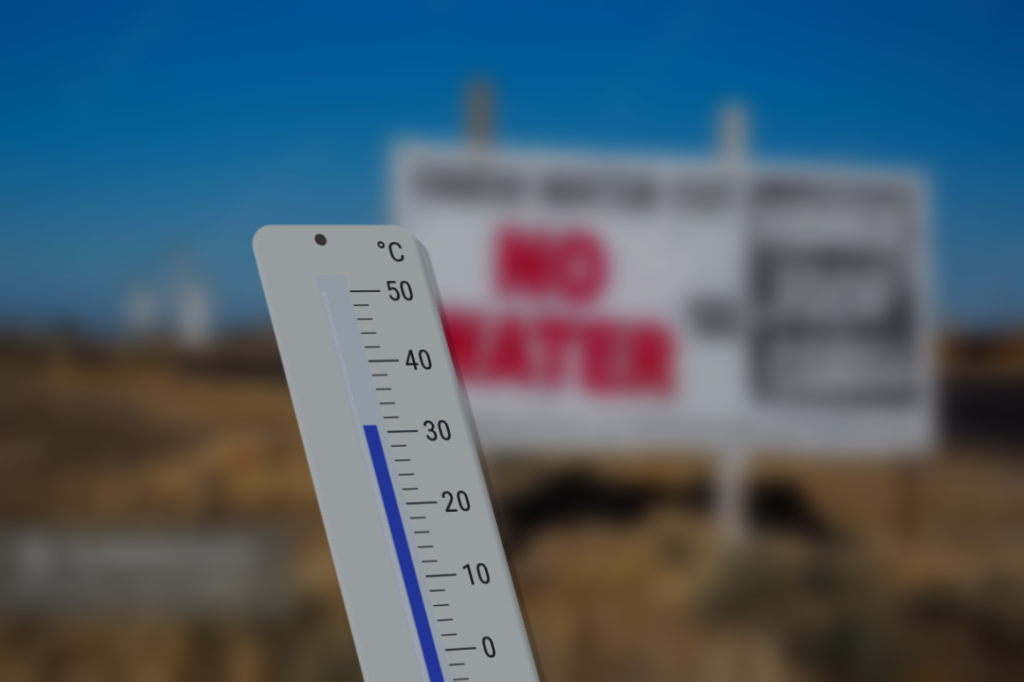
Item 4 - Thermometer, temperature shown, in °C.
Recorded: 31 °C
